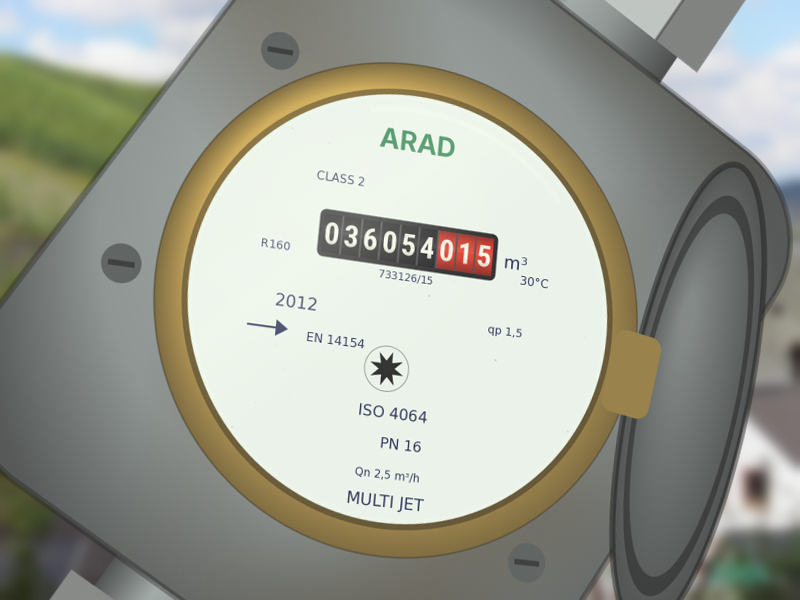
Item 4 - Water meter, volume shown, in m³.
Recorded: 36054.015 m³
